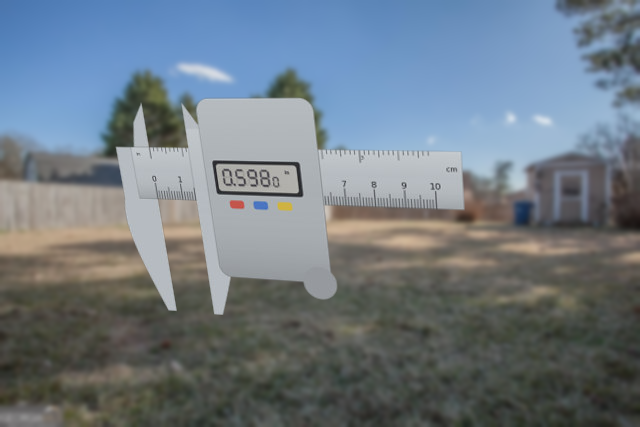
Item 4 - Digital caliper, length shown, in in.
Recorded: 0.5980 in
